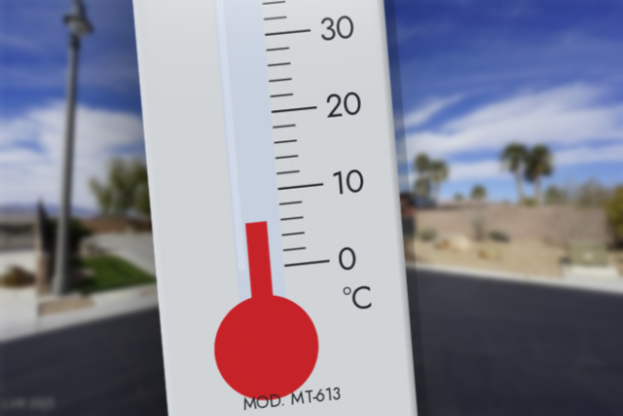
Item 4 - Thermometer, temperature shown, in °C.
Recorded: 6 °C
